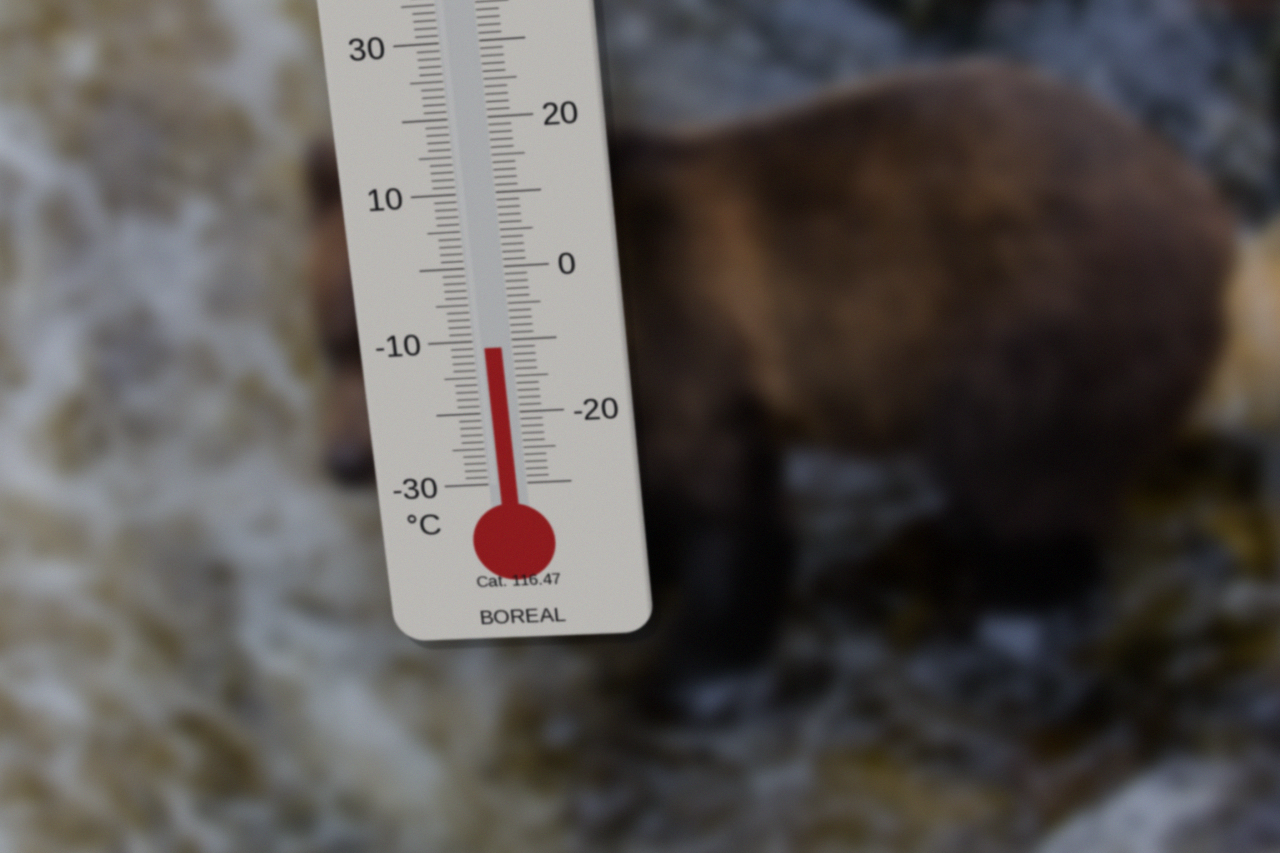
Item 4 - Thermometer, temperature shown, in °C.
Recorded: -11 °C
